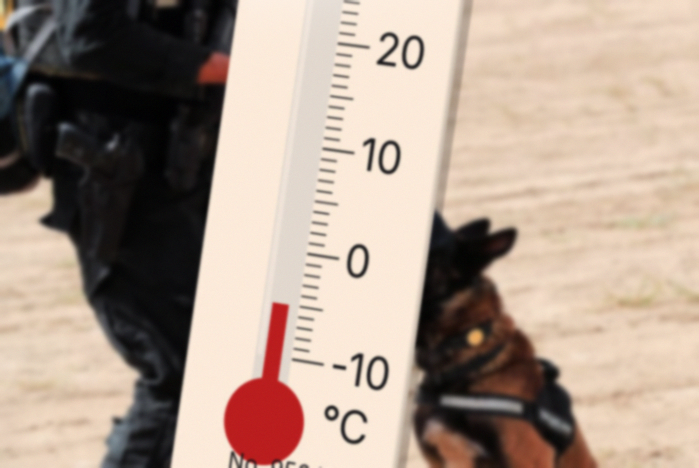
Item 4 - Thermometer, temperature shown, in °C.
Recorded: -5 °C
